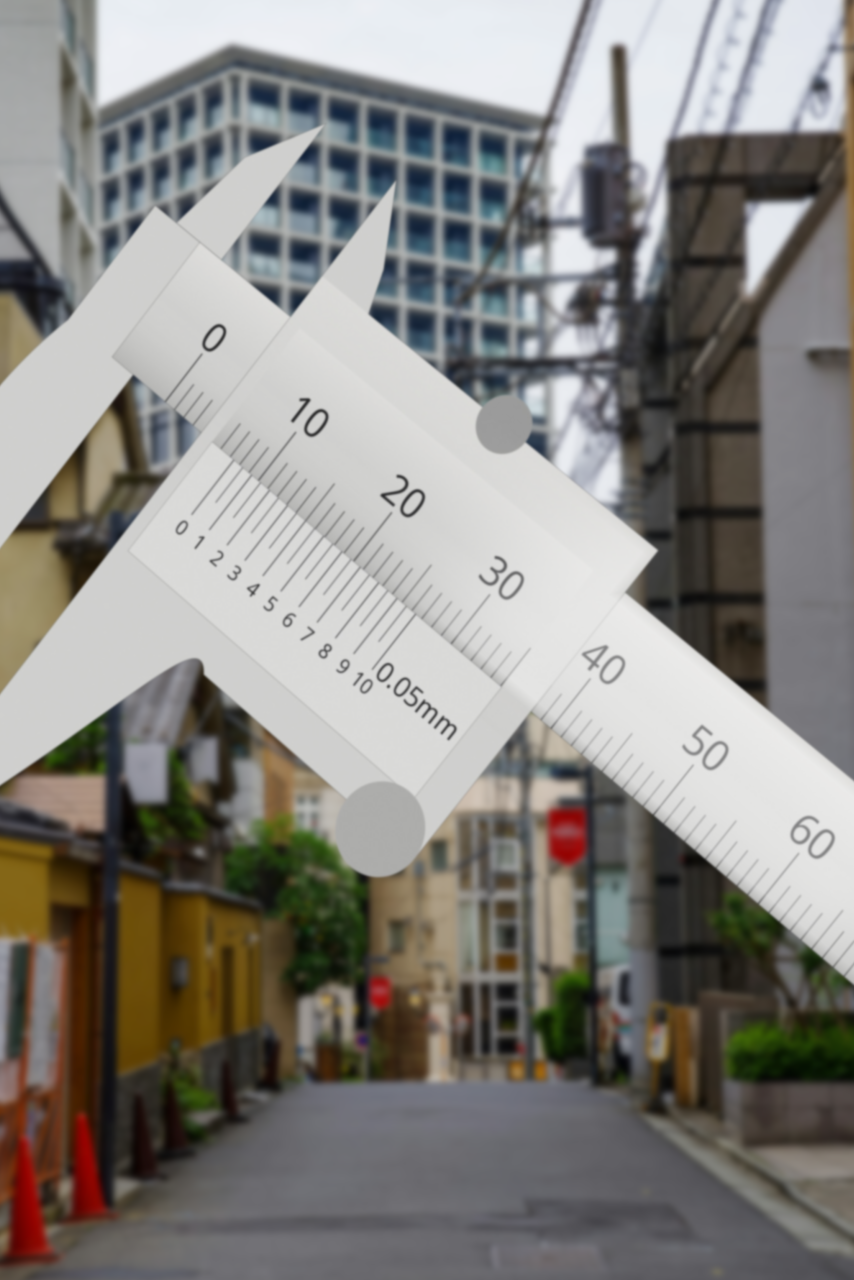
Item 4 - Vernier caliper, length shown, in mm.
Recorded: 7.4 mm
